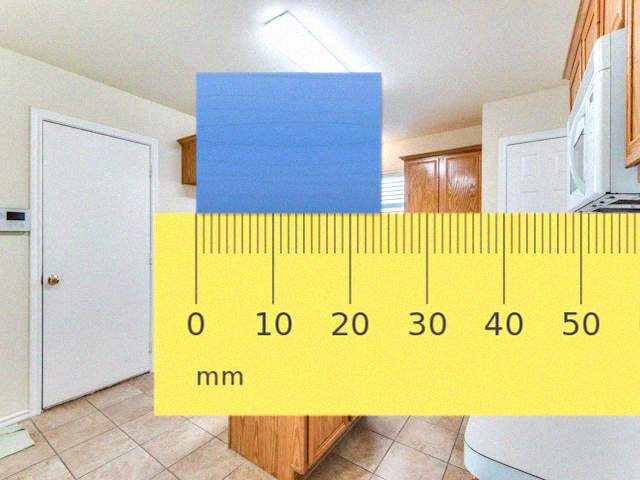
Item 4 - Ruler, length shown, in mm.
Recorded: 24 mm
